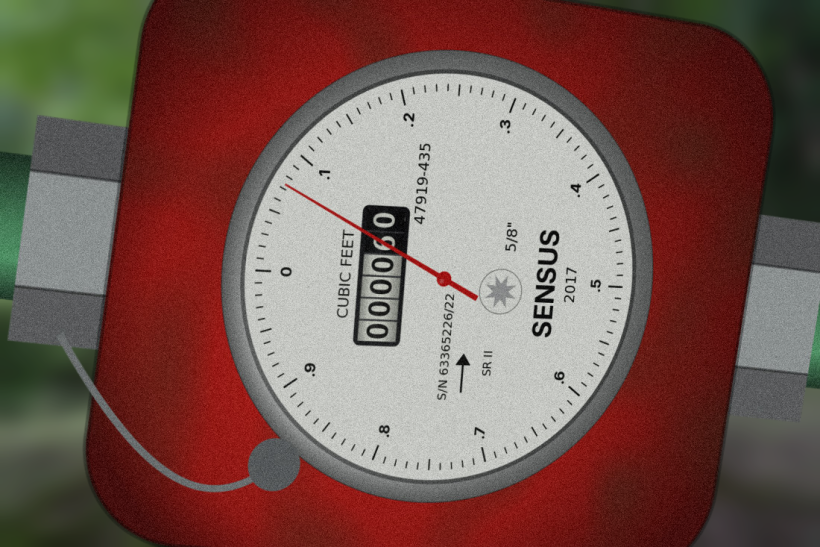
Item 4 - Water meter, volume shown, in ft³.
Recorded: 60.07 ft³
